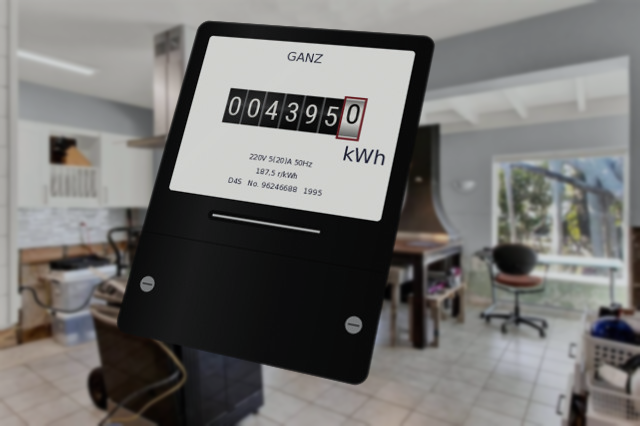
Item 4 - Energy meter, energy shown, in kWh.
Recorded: 4395.0 kWh
